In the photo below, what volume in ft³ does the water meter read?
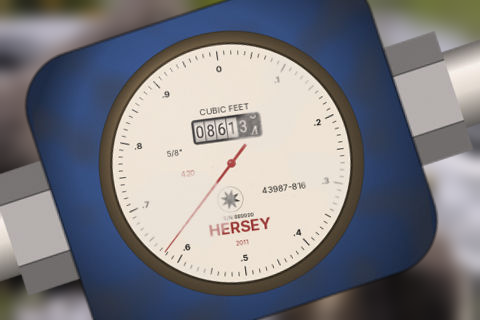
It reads 86133.62 ft³
